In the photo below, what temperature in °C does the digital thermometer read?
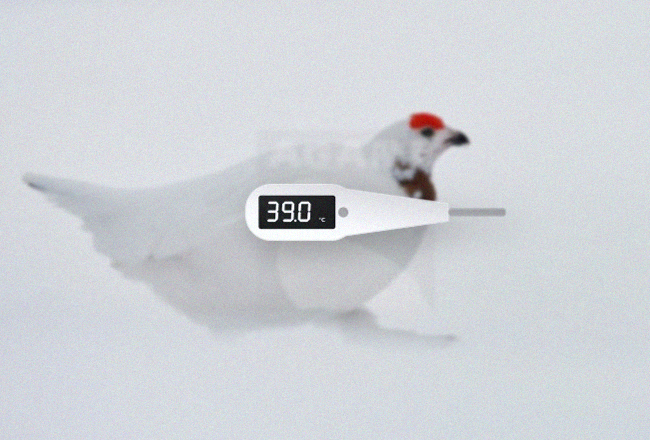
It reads 39.0 °C
